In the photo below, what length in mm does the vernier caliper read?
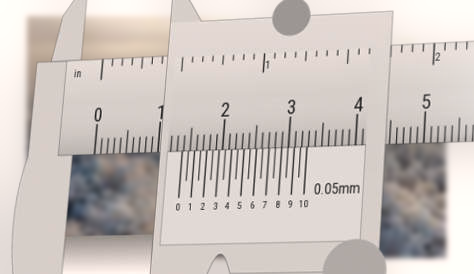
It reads 13.8 mm
